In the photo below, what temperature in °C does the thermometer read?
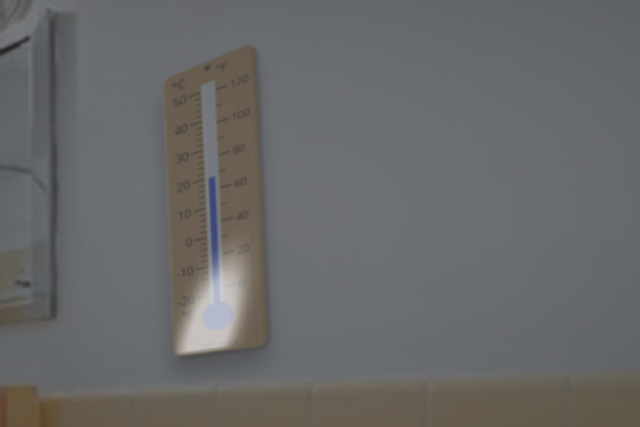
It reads 20 °C
